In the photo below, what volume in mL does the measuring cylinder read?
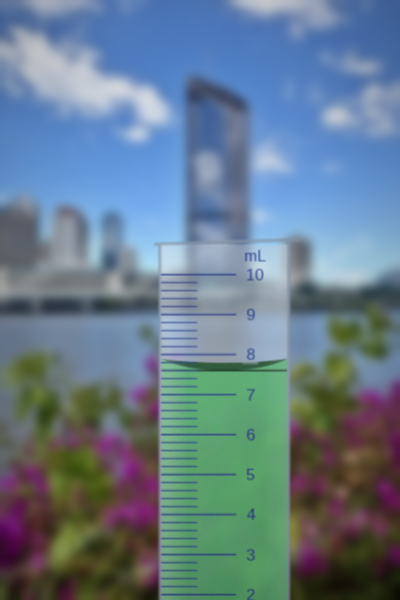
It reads 7.6 mL
